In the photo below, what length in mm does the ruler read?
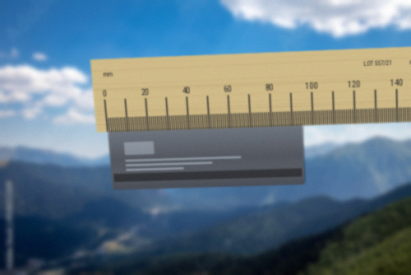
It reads 95 mm
